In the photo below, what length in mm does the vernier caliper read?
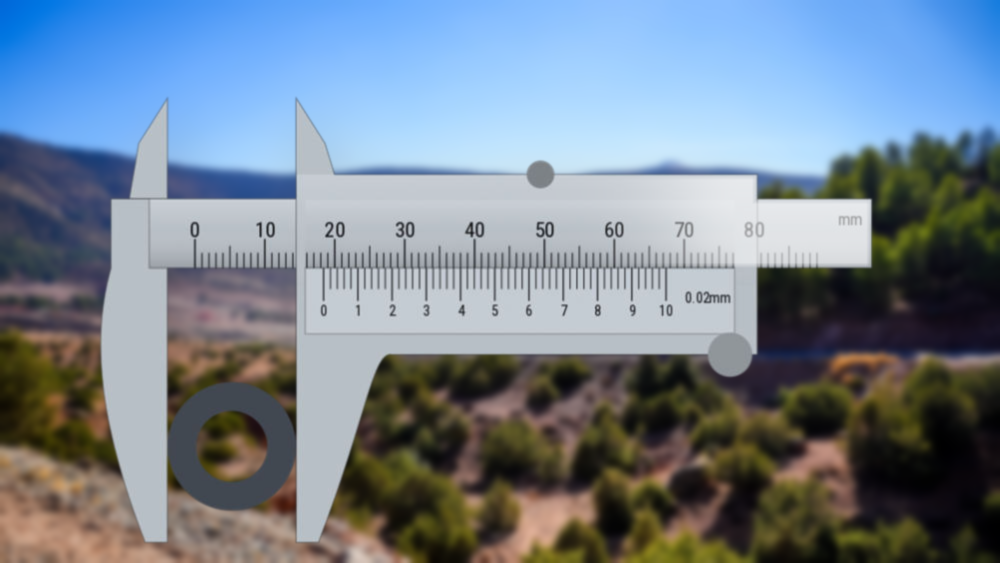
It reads 18.4 mm
